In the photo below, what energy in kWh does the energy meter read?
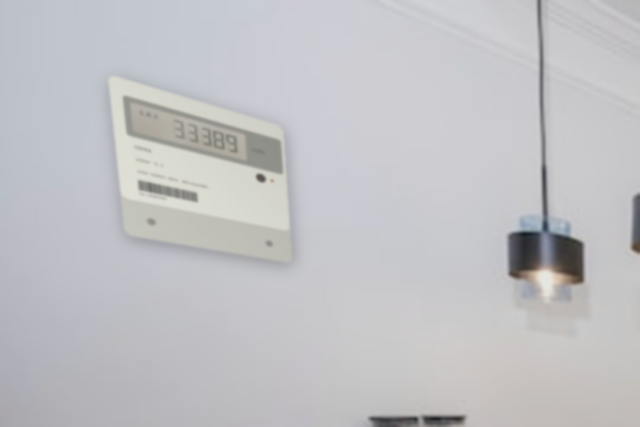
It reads 33389 kWh
